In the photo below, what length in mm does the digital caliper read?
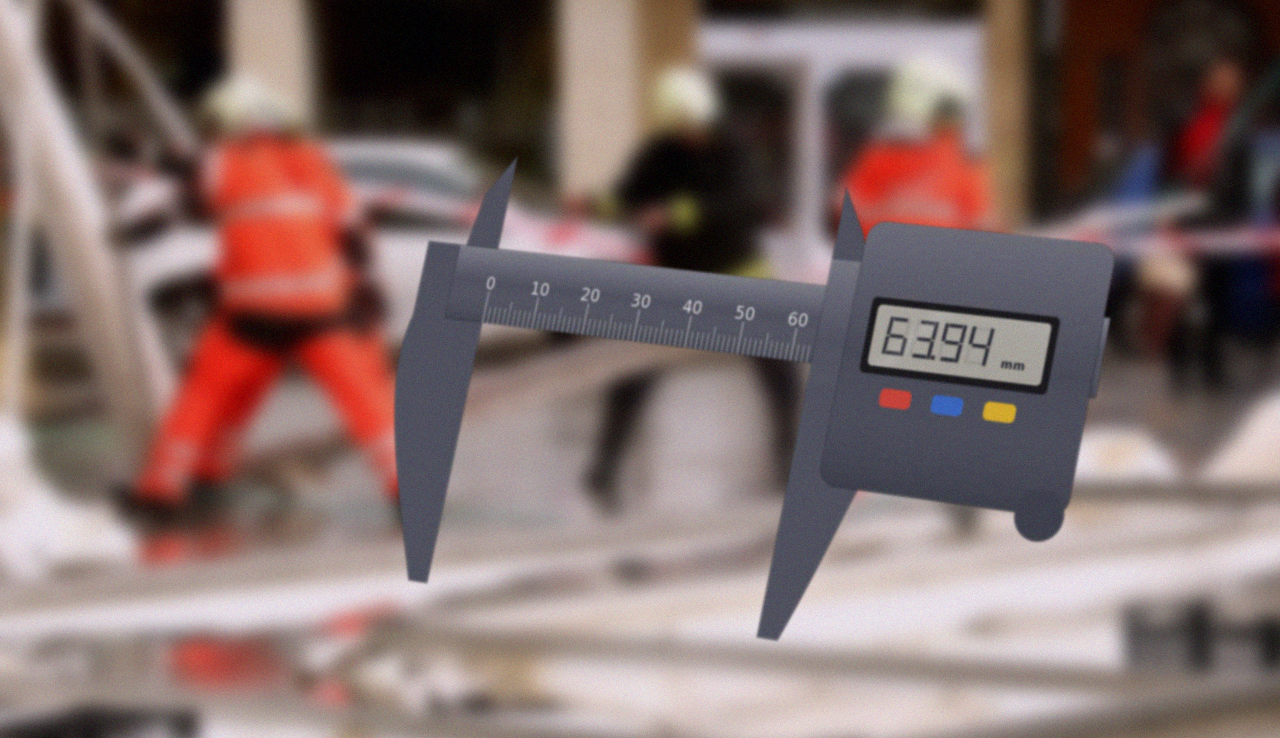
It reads 63.94 mm
